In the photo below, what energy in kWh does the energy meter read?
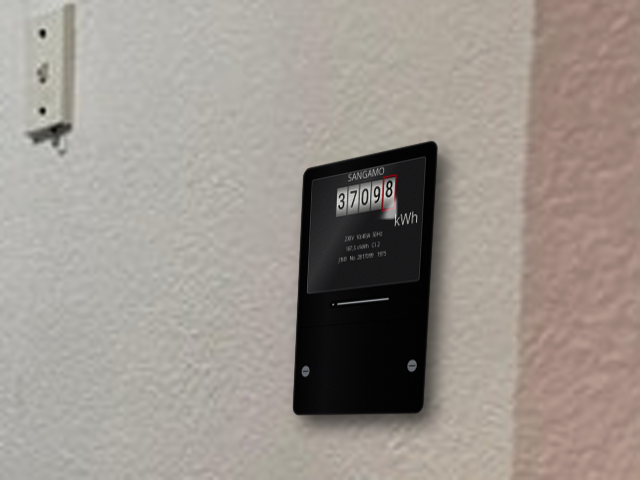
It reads 3709.8 kWh
